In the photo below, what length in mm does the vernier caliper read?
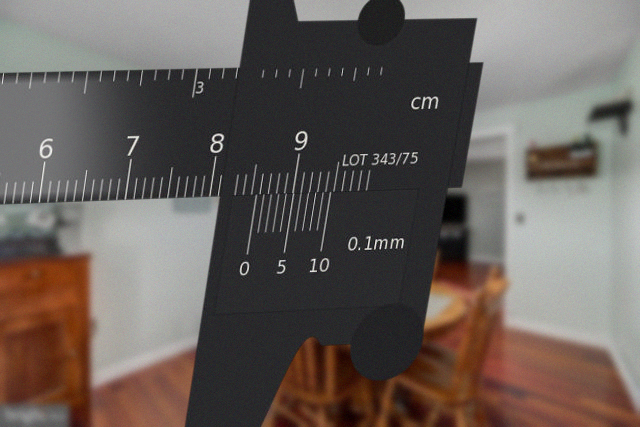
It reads 85.6 mm
